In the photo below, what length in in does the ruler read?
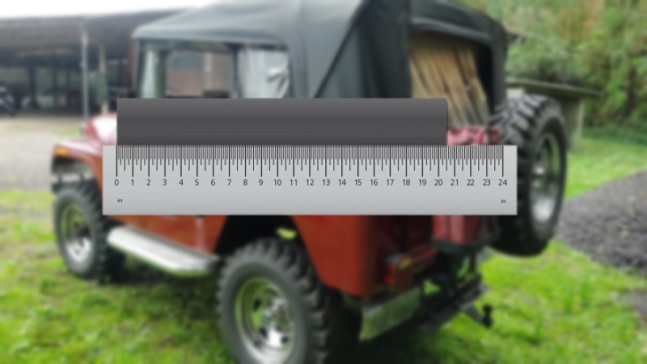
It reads 20.5 in
